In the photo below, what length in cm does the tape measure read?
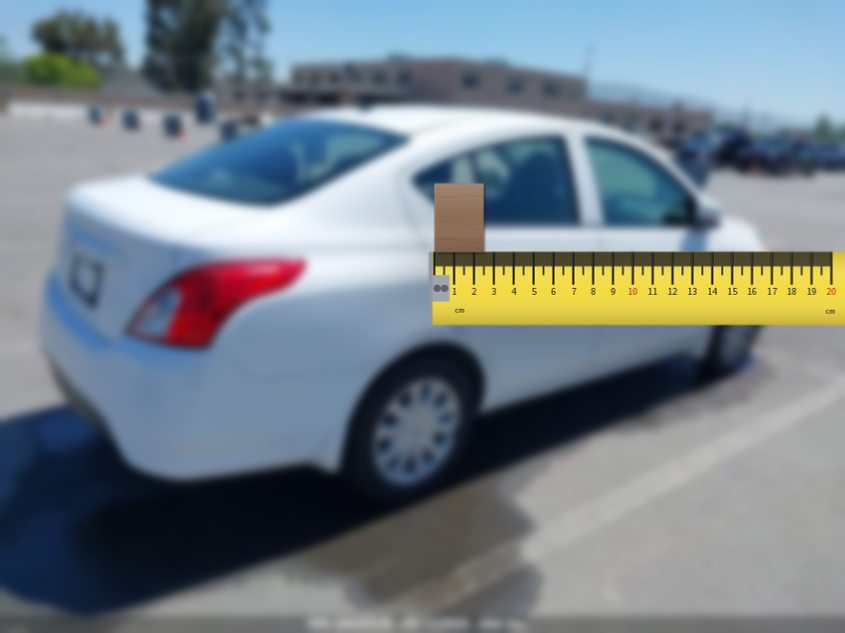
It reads 2.5 cm
